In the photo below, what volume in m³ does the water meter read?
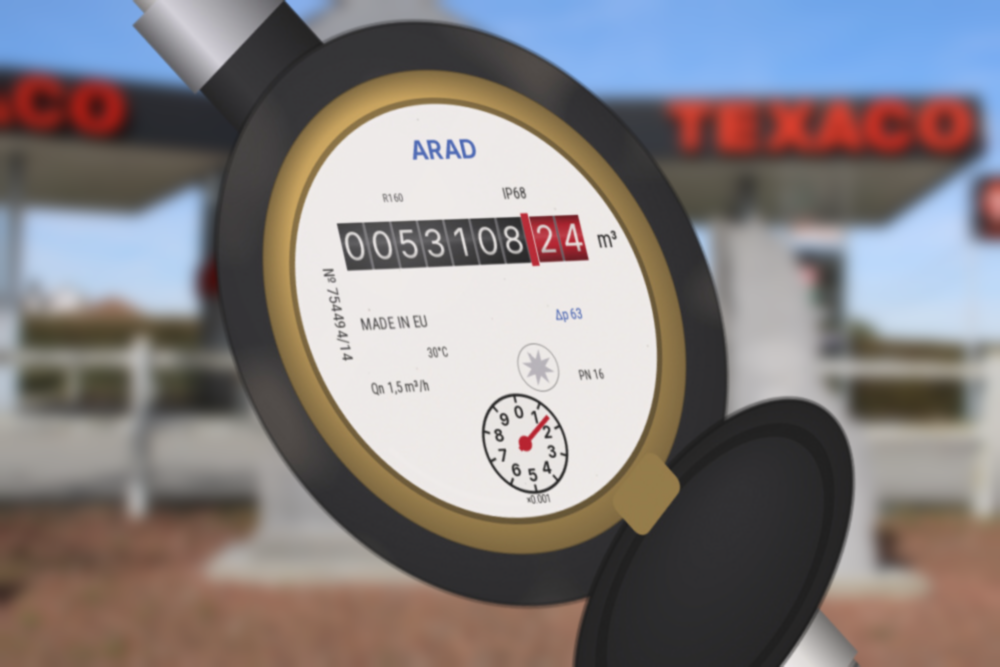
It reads 53108.241 m³
